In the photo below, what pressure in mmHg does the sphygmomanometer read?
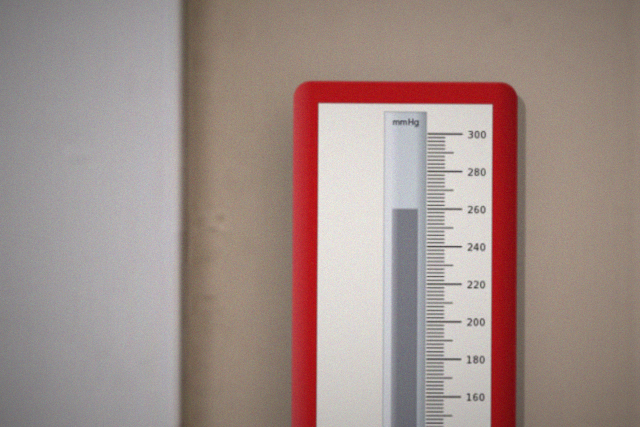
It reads 260 mmHg
